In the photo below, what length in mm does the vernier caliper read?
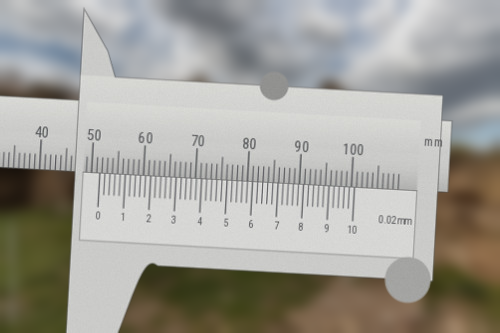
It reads 51.6 mm
